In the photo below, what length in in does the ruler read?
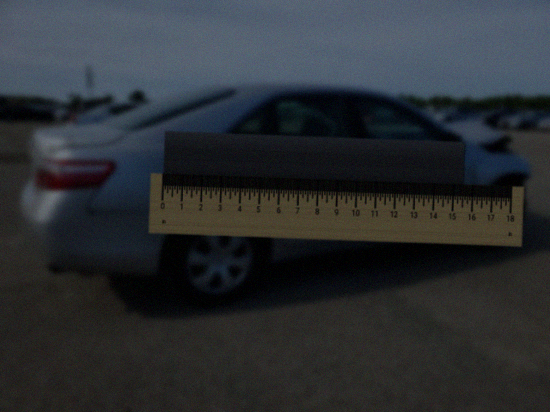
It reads 15.5 in
